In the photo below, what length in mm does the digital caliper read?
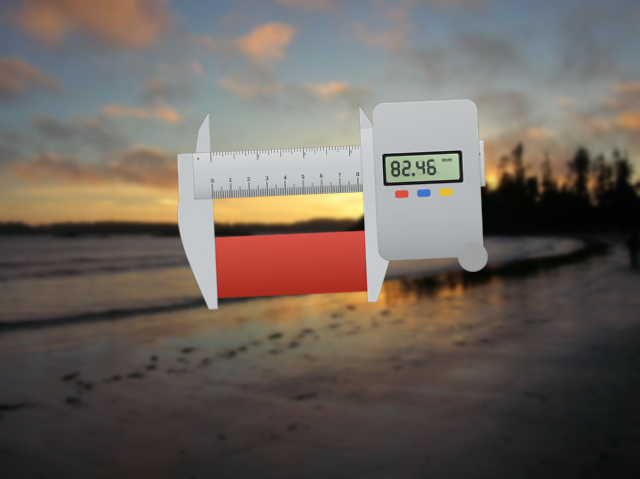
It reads 82.46 mm
